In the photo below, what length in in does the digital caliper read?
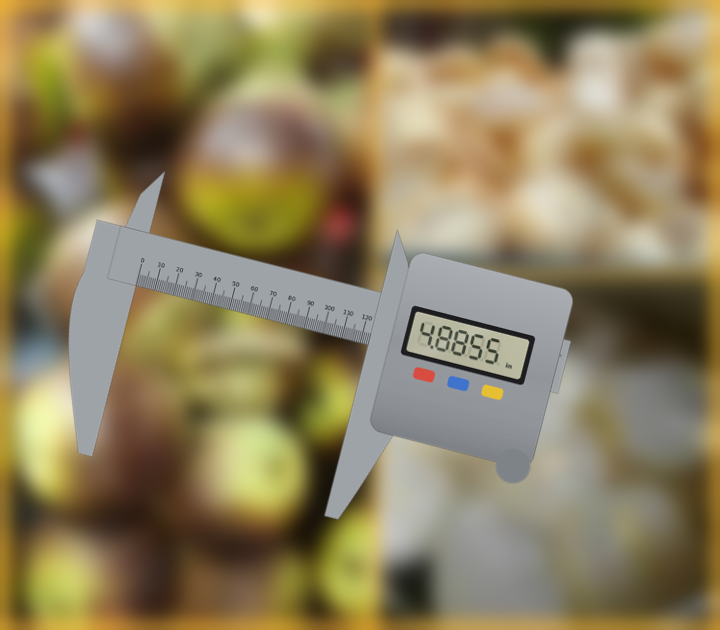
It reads 4.8855 in
